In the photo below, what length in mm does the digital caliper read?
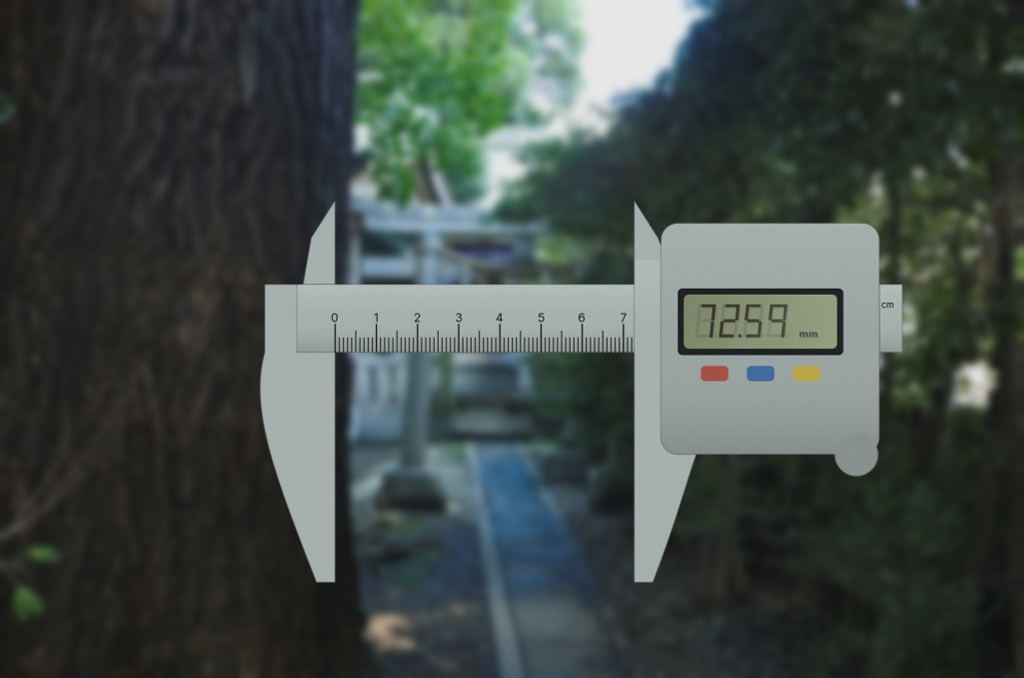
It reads 72.59 mm
